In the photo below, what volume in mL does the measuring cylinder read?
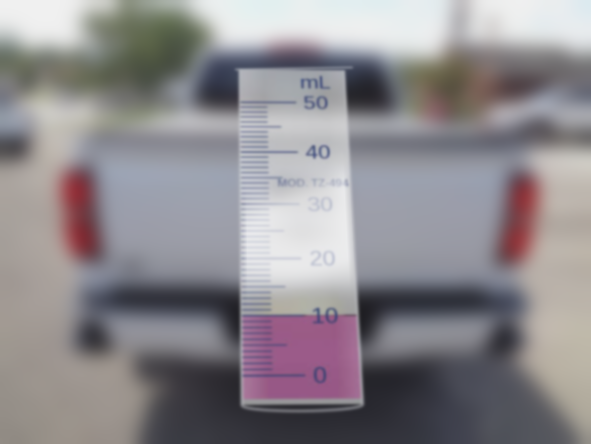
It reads 10 mL
